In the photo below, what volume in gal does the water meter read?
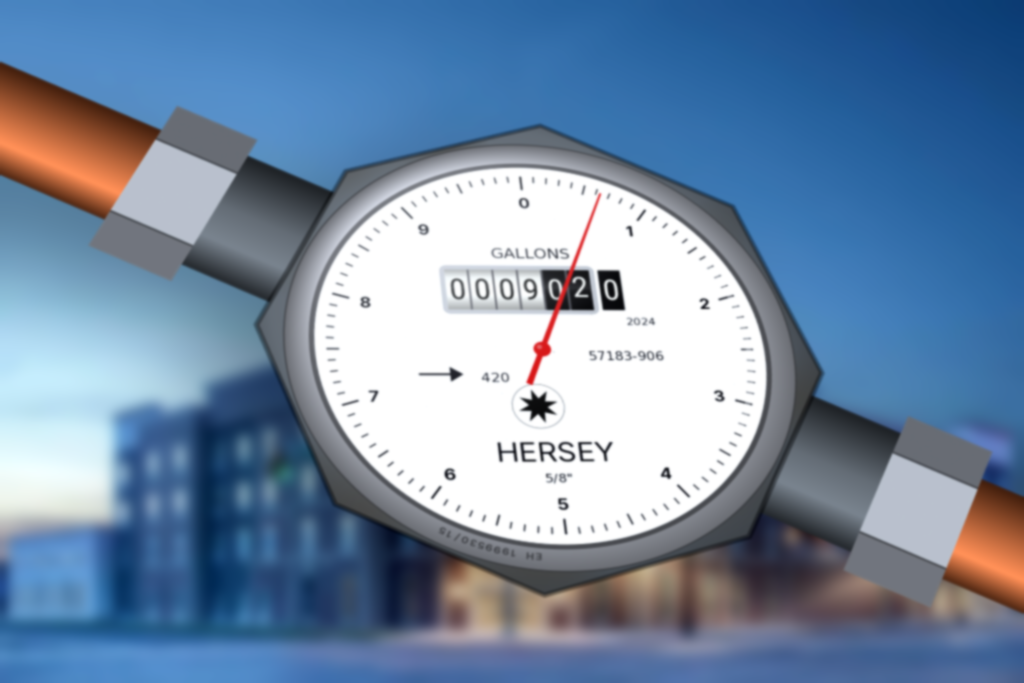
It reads 9020.6 gal
